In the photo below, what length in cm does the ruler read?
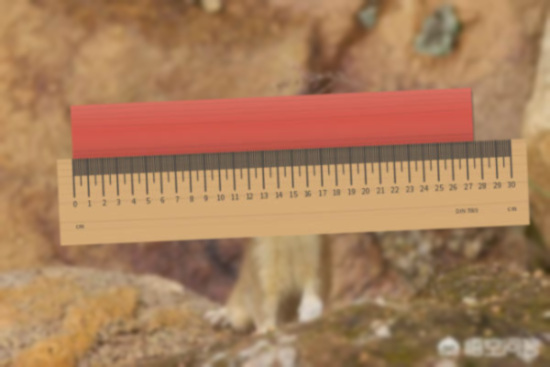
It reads 27.5 cm
